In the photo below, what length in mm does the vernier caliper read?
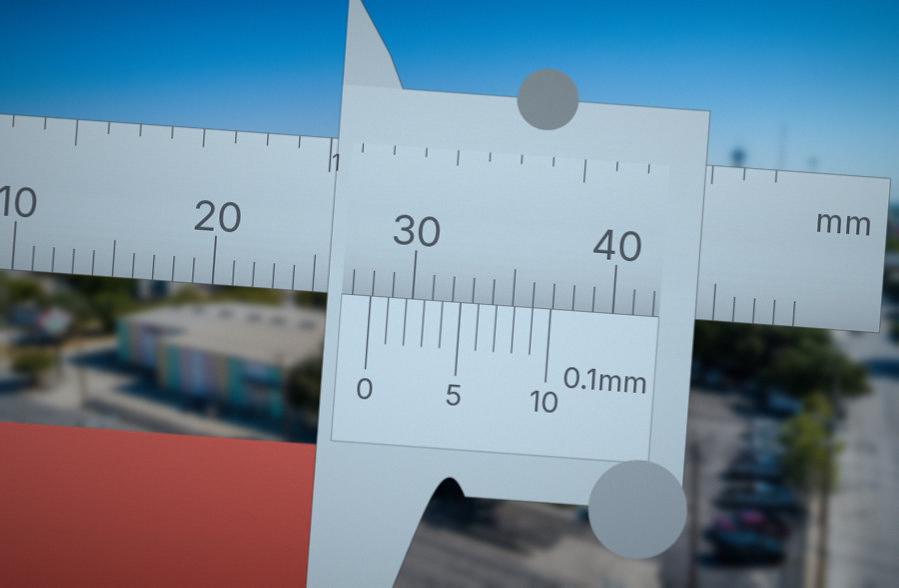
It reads 27.9 mm
